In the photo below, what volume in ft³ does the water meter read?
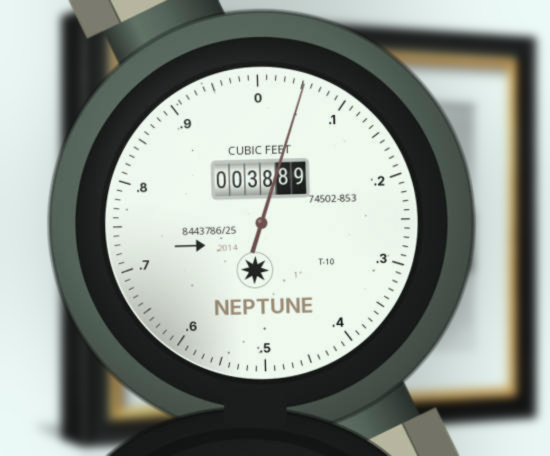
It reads 3889.05 ft³
